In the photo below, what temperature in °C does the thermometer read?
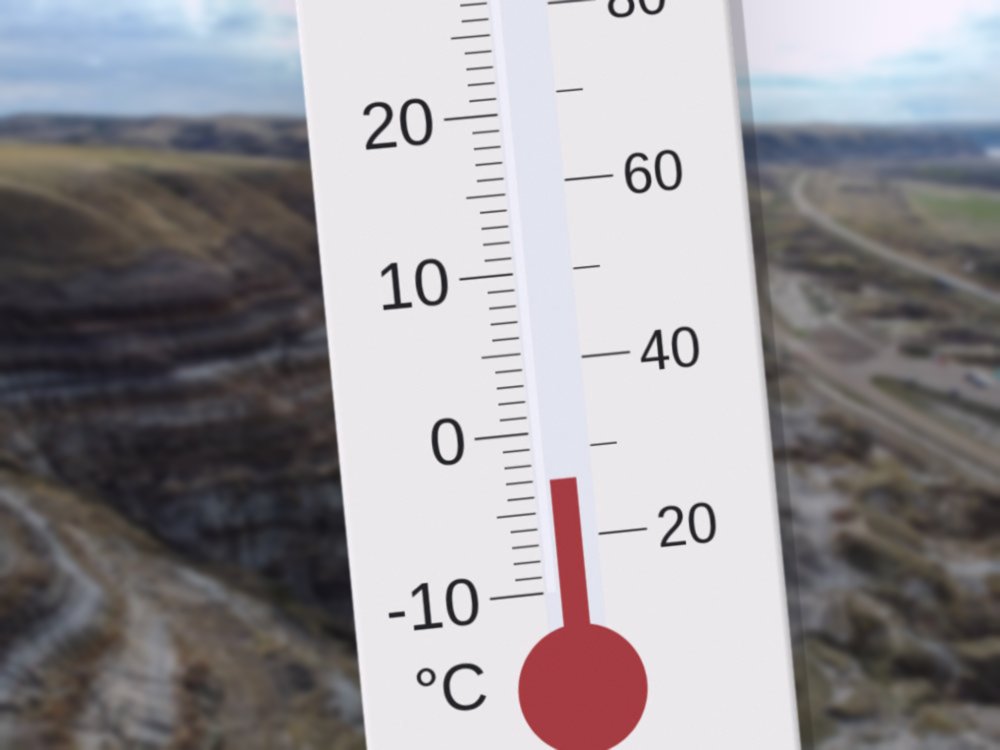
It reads -3 °C
